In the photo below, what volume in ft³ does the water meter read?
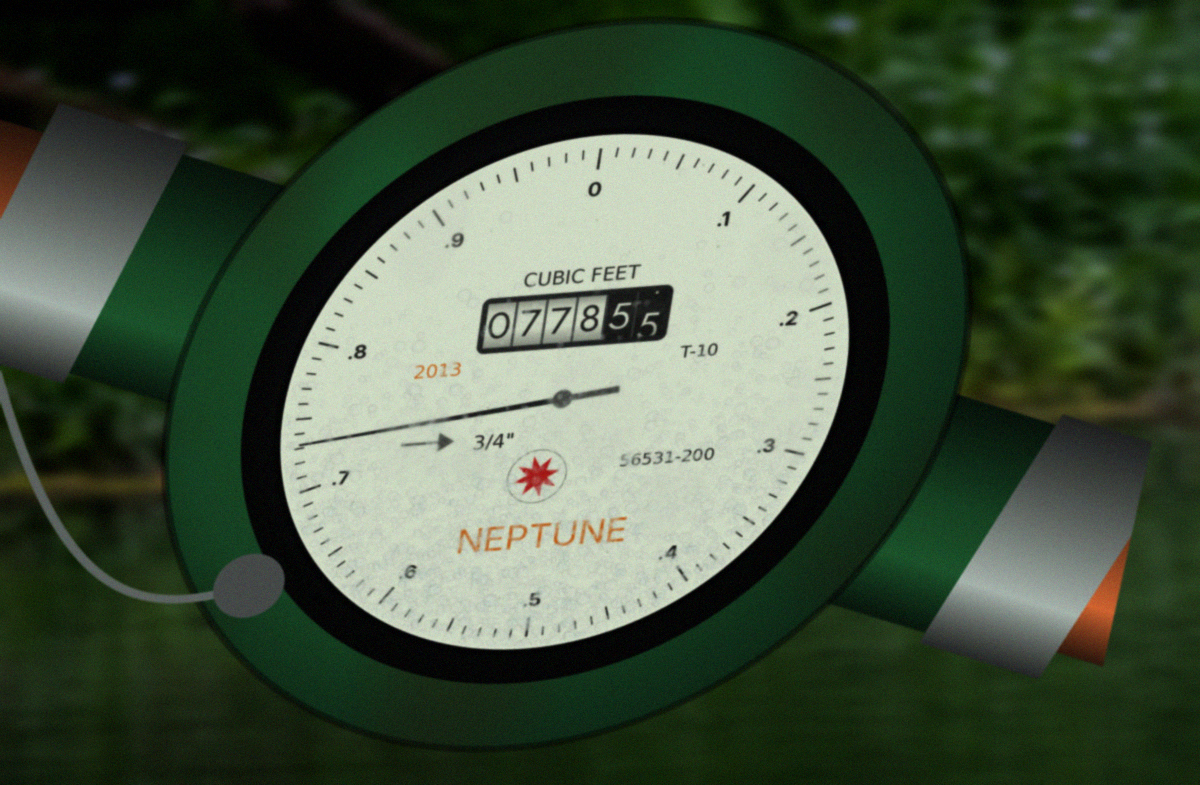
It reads 77854.73 ft³
